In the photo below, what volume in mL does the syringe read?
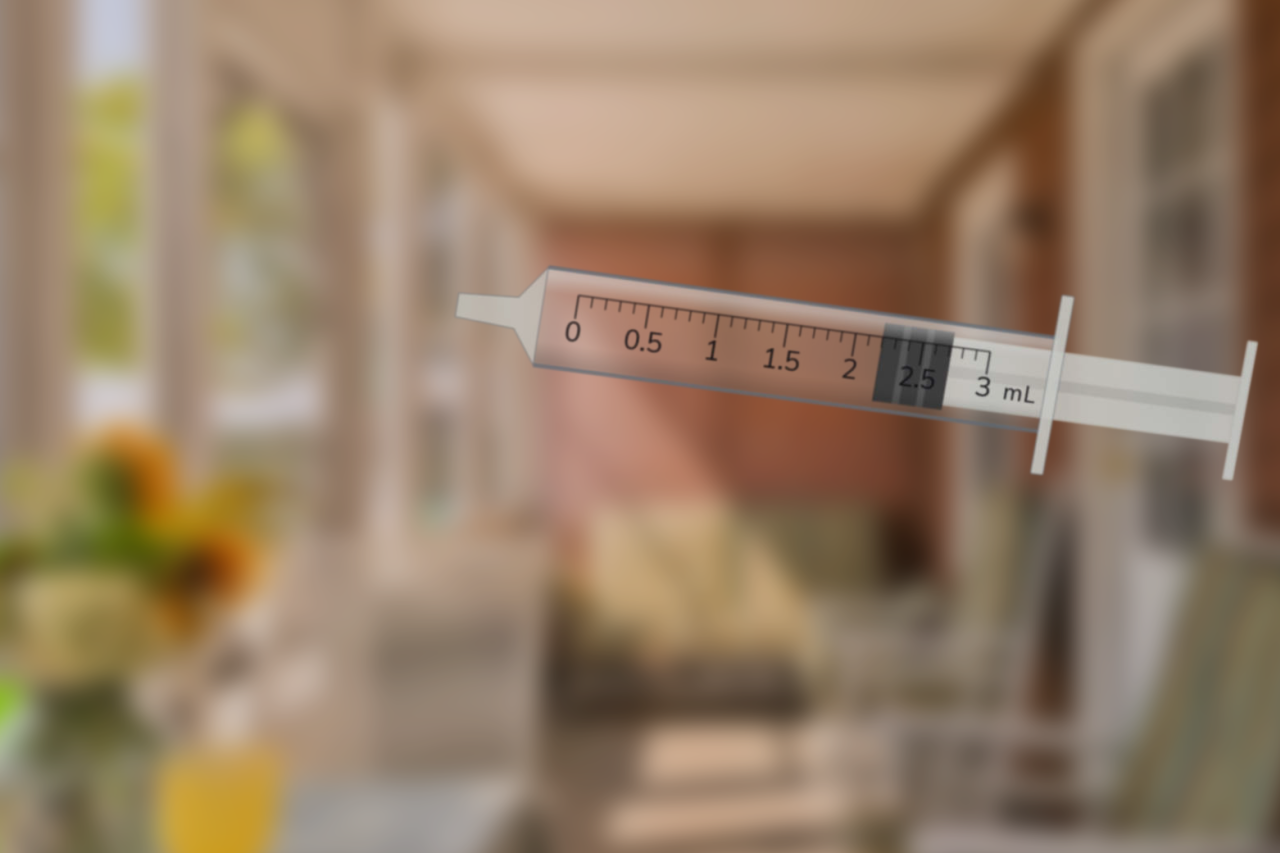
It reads 2.2 mL
